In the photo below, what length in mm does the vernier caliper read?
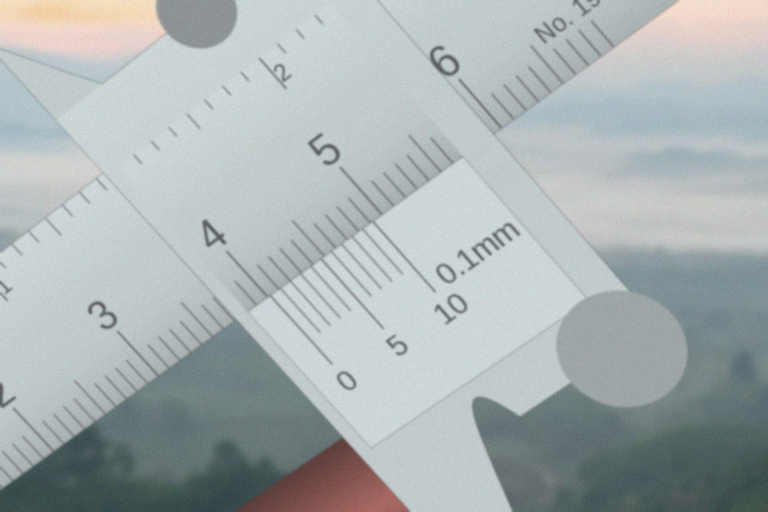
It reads 40.2 mm
